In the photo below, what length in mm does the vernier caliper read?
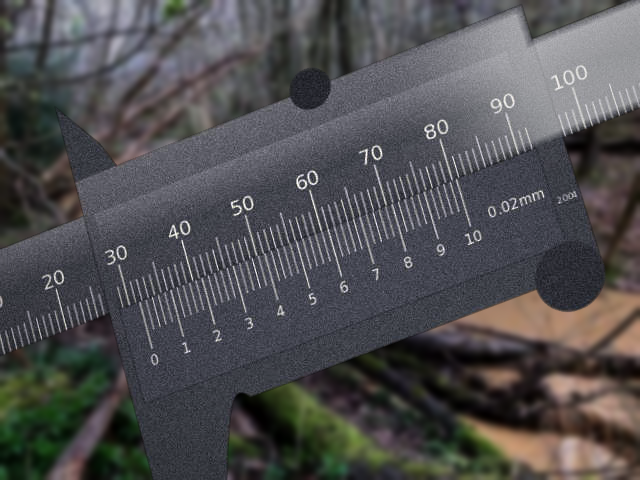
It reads 31.6 mm
